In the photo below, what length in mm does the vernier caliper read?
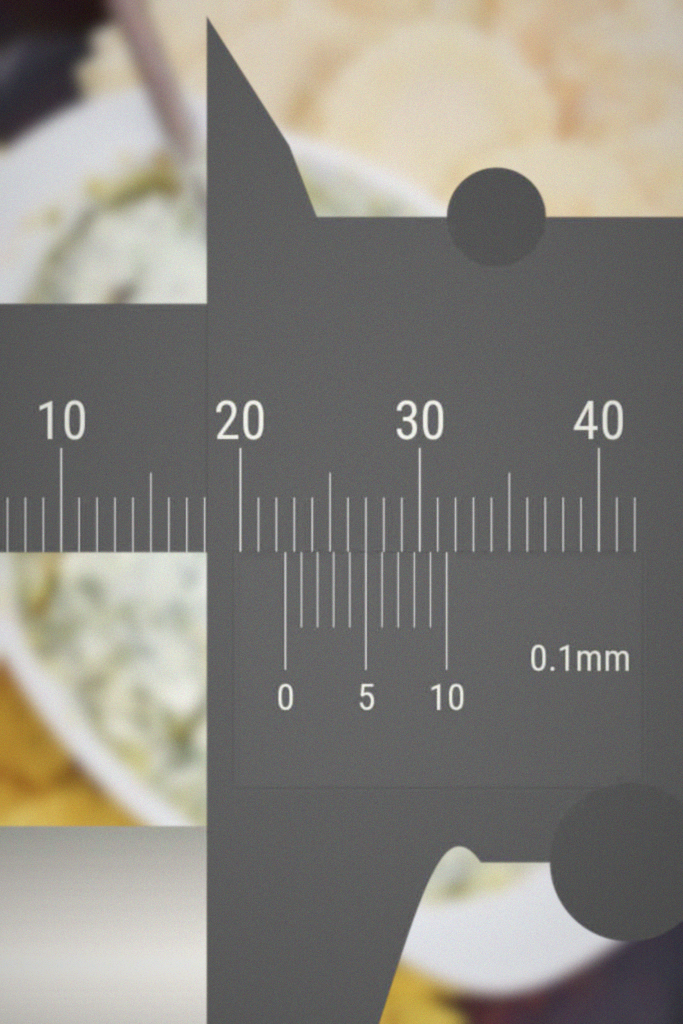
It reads 22.5 mm
